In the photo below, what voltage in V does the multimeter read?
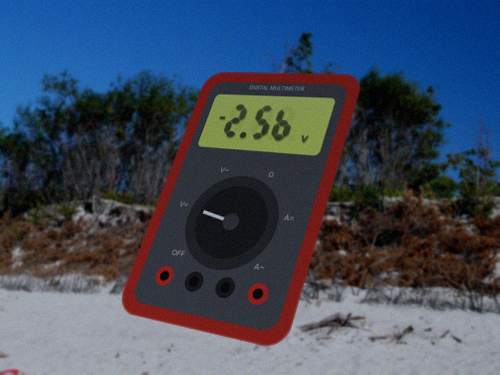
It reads -2.56 V
